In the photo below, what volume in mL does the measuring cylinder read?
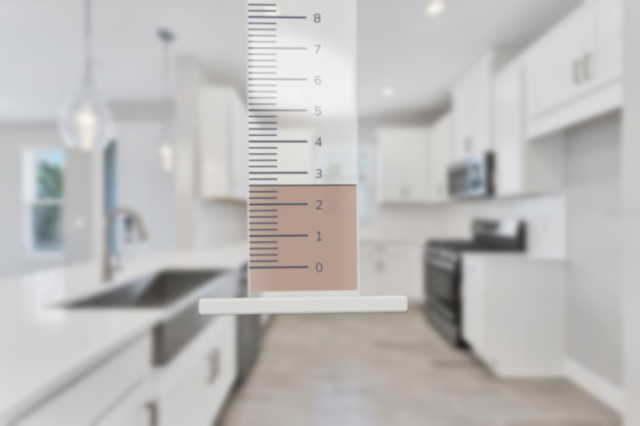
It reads 2.6 mL
